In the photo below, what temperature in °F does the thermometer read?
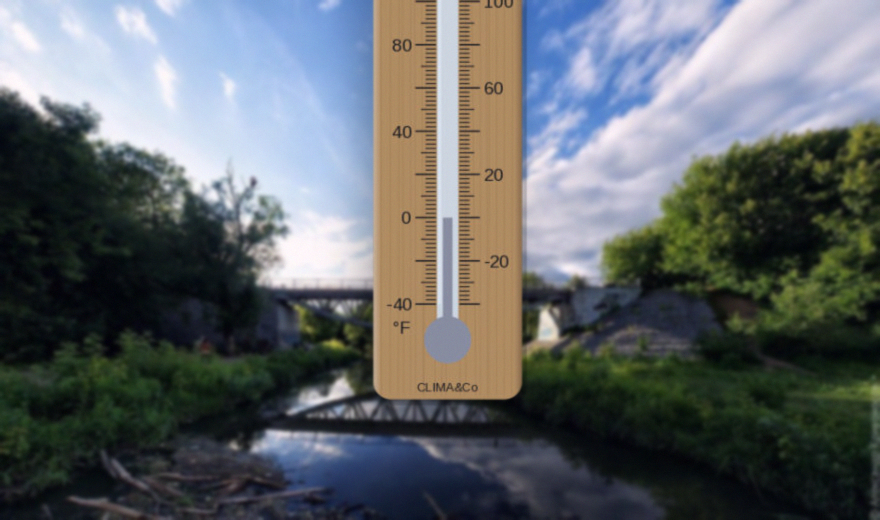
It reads 0 °F
